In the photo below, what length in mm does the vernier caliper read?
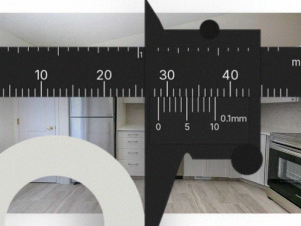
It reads 28.6 mm
